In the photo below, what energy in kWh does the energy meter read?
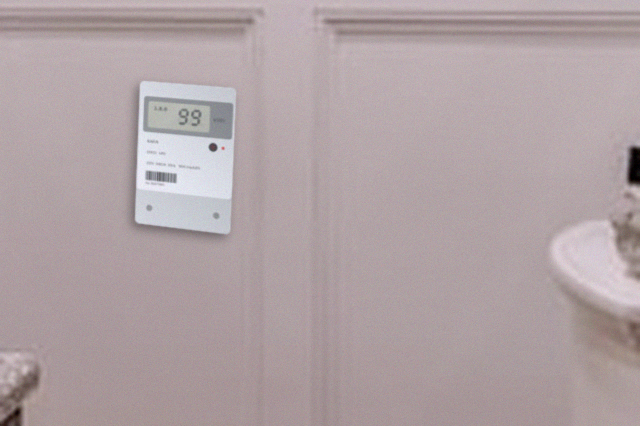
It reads 99 kWh
